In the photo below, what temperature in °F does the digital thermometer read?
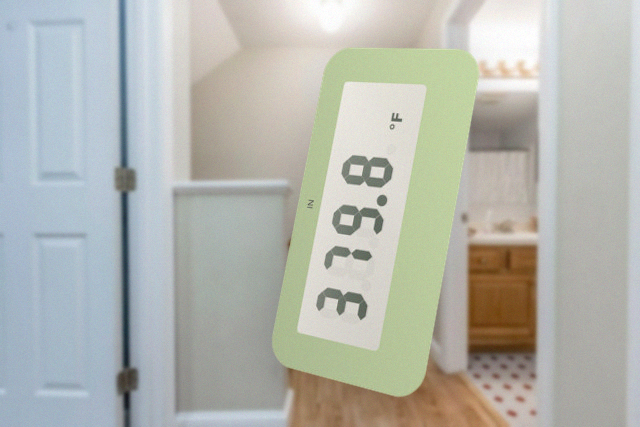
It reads 379.8 °F
